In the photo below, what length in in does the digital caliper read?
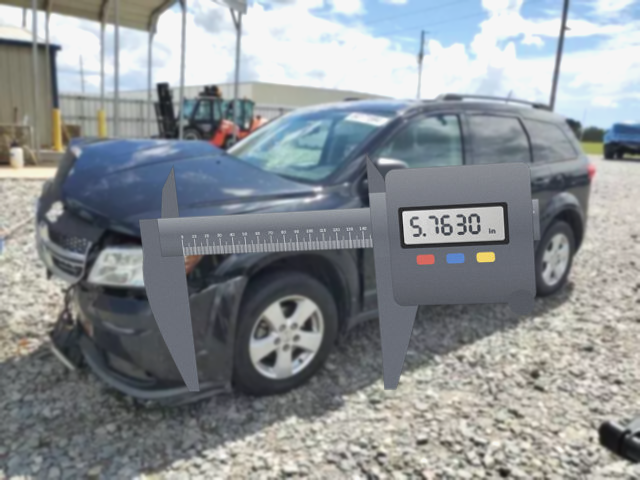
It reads 5.7630 in
